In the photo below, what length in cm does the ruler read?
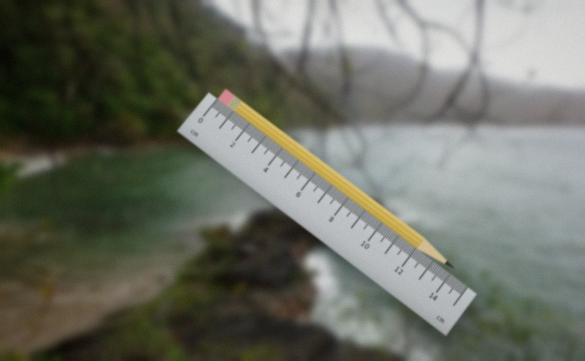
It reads 14 cm
